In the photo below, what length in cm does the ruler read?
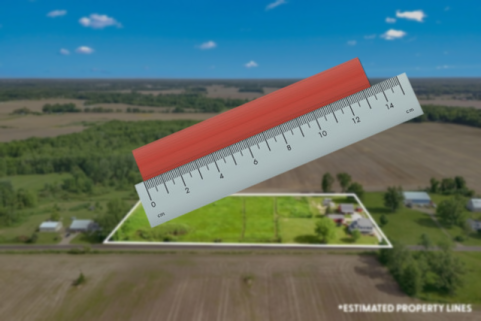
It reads 13.5 cm
